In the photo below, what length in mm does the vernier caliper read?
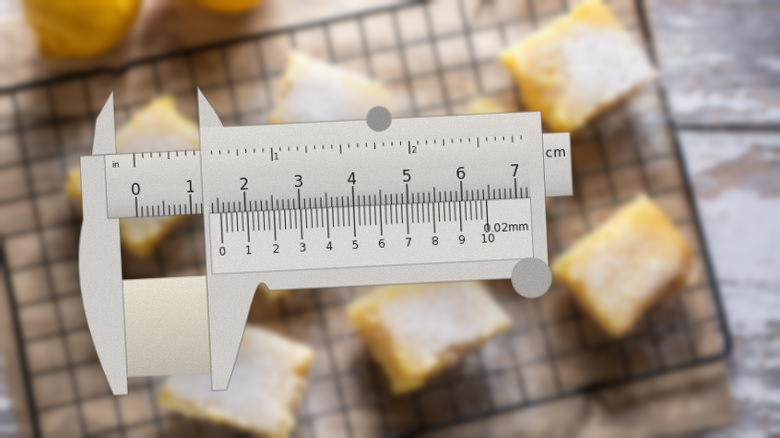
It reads 15.5 mm
